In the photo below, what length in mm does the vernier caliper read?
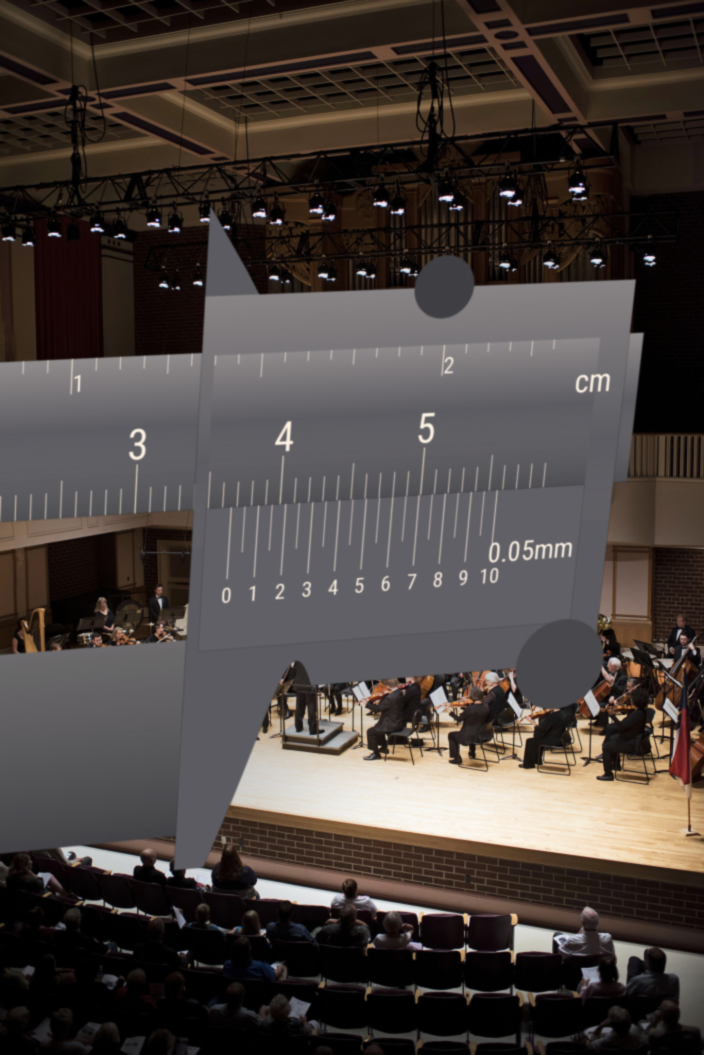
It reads 36.6 mm
